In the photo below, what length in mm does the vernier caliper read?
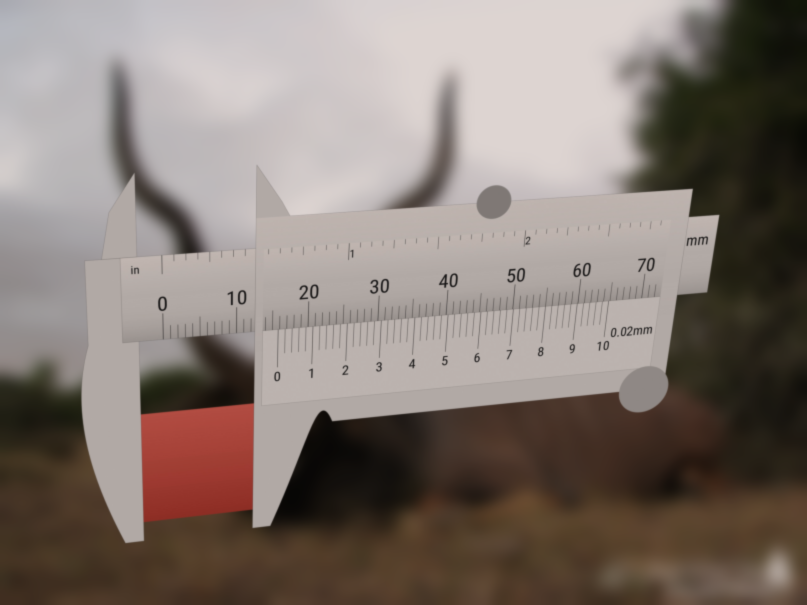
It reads 15.8 mm
